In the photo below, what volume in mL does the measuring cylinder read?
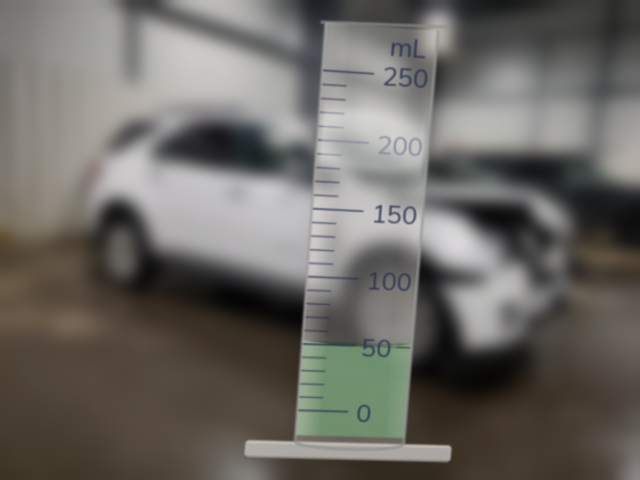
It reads 50 mL
